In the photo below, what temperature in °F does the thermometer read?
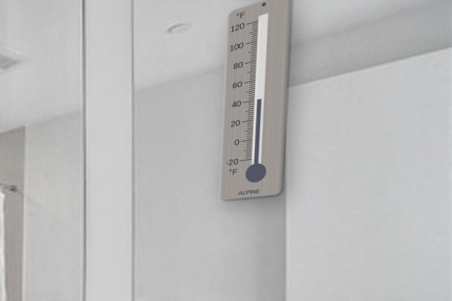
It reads 40 °F
